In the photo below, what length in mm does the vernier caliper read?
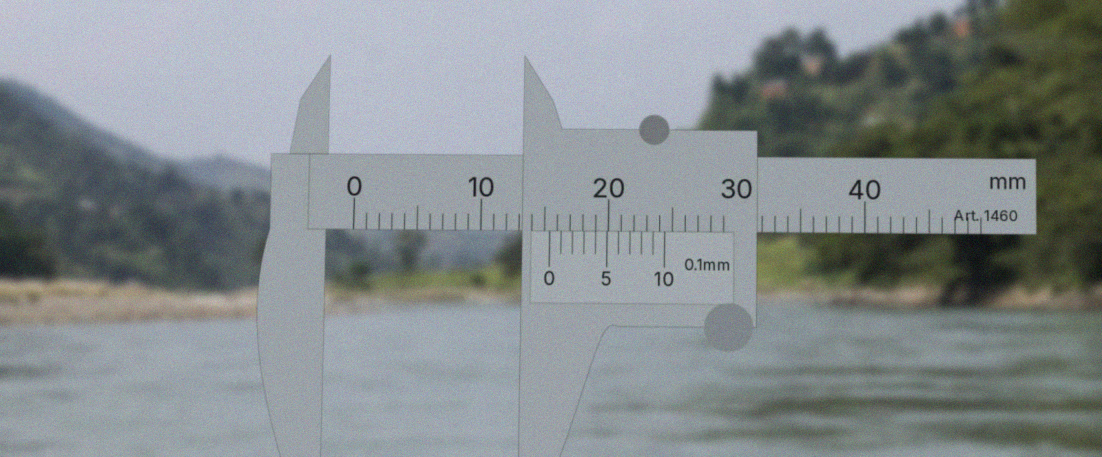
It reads 15.4 mm
